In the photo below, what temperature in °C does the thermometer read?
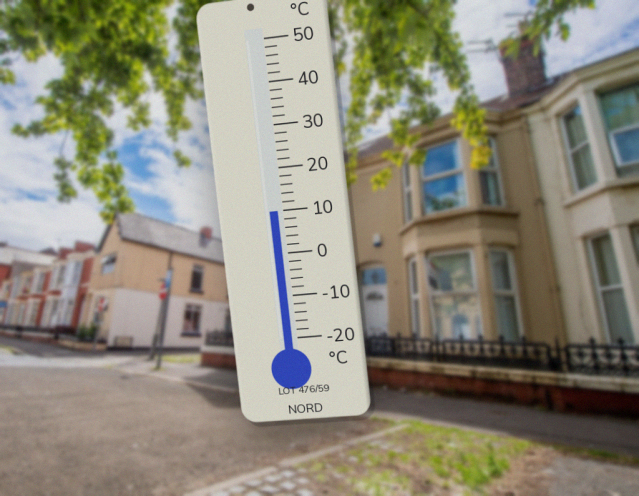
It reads 10 °C
